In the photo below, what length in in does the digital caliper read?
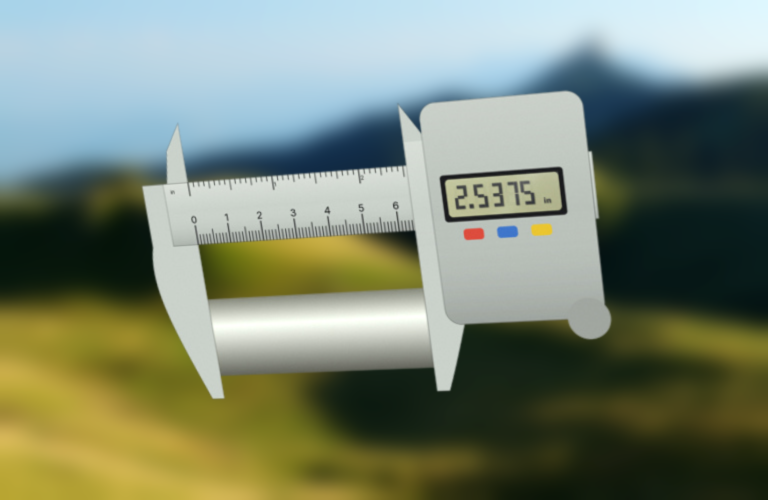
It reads 2.5375 in
